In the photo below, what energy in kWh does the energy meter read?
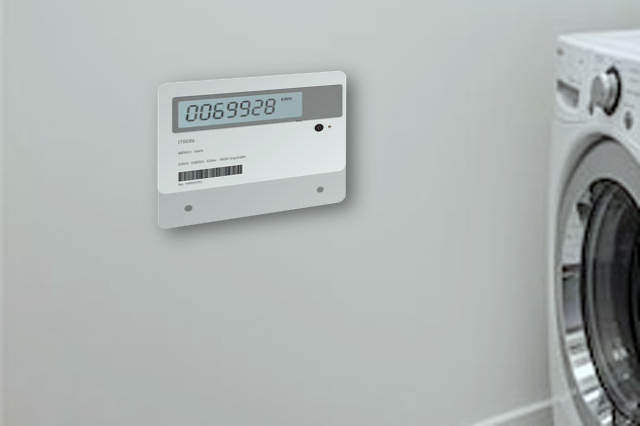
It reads 69928 kWh
